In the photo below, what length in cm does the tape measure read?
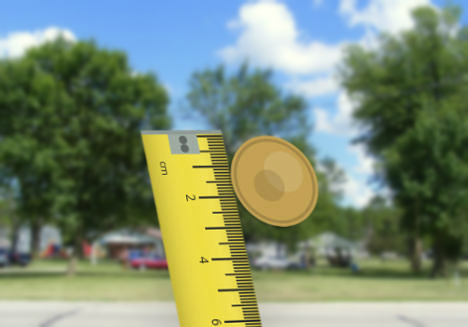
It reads 3 cm
